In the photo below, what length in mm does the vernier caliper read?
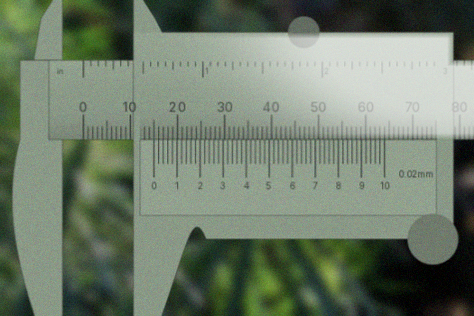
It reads 15.0 mm
